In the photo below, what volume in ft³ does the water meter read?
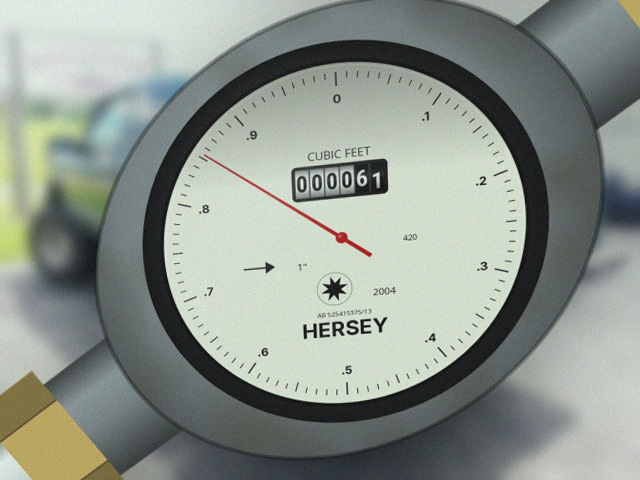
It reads 60.85 ft³
